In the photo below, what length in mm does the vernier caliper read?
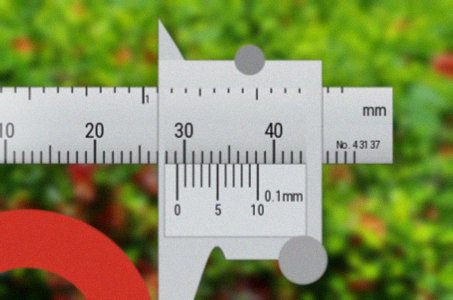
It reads 29.2 mm
